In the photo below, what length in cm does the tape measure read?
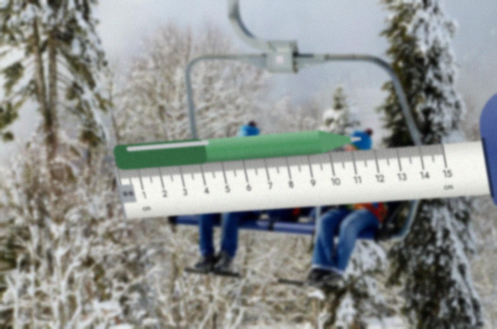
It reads 11.5 cm
